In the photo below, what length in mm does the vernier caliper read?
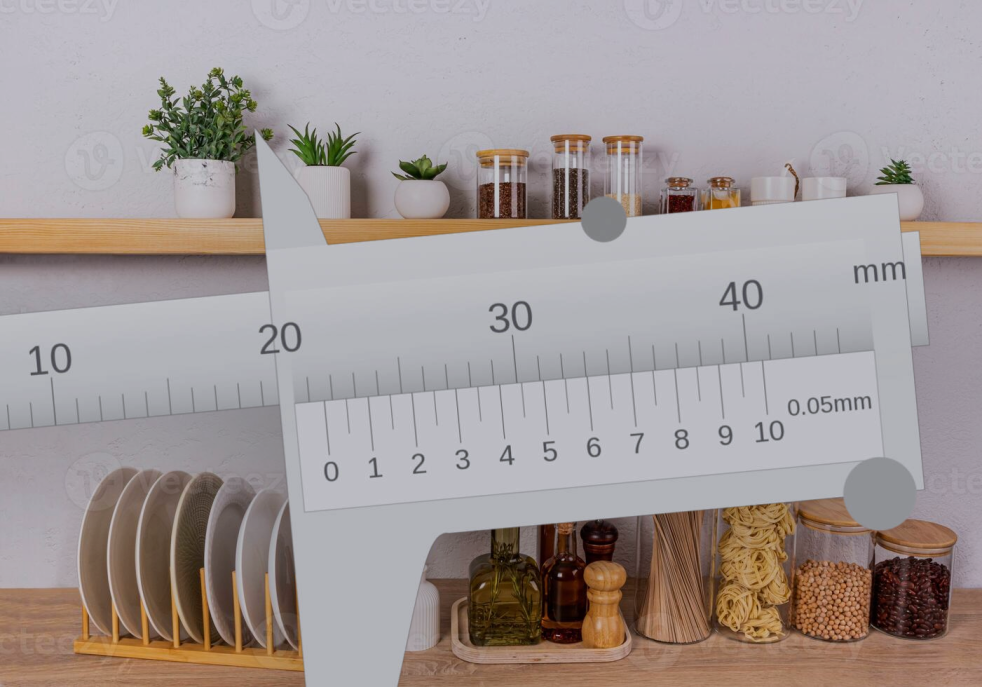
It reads 21.65 mm
